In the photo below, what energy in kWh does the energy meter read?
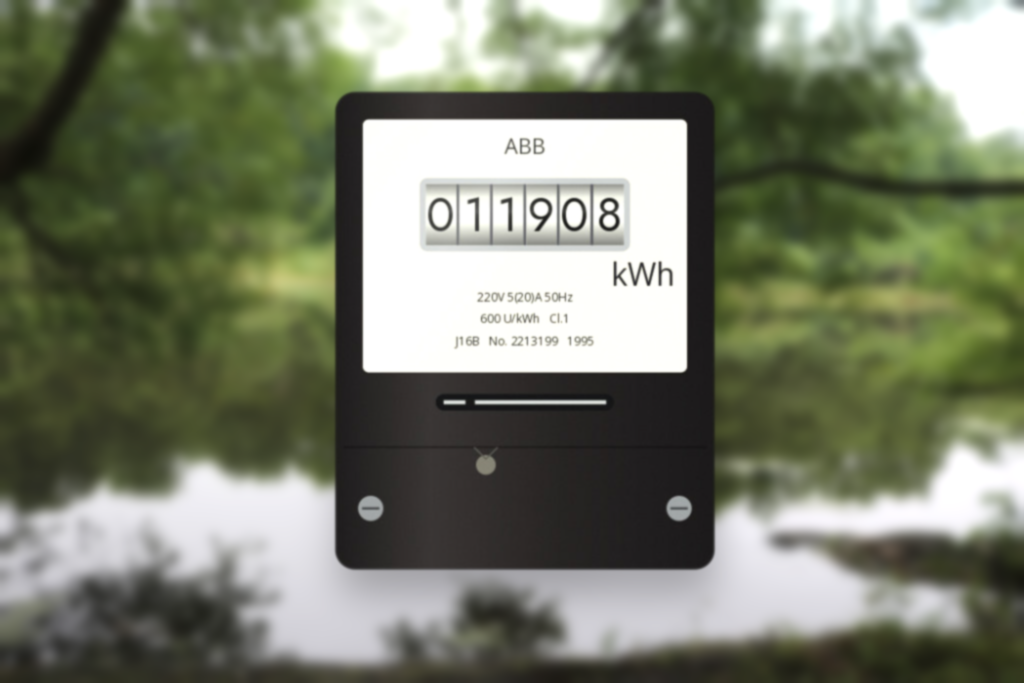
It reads 11908 kWh
